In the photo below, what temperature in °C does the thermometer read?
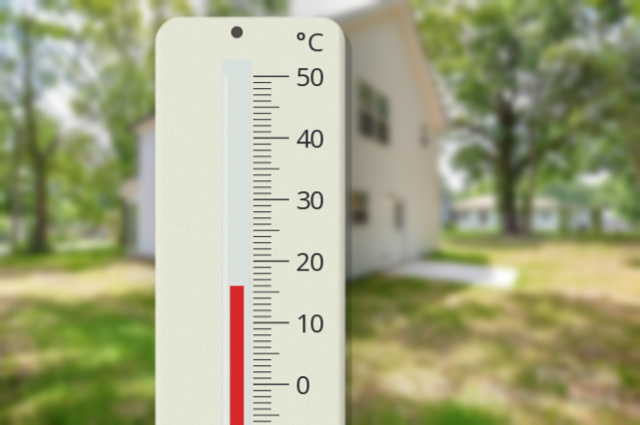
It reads 16 °C
